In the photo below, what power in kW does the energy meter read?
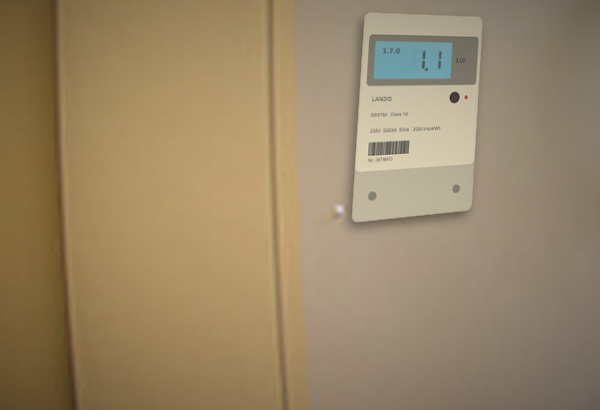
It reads 1.1 kW
